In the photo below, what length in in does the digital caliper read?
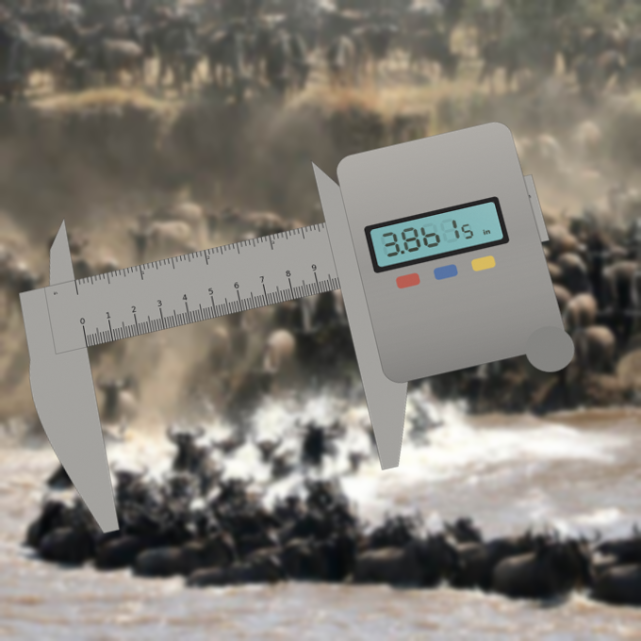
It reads 3.8615 in
